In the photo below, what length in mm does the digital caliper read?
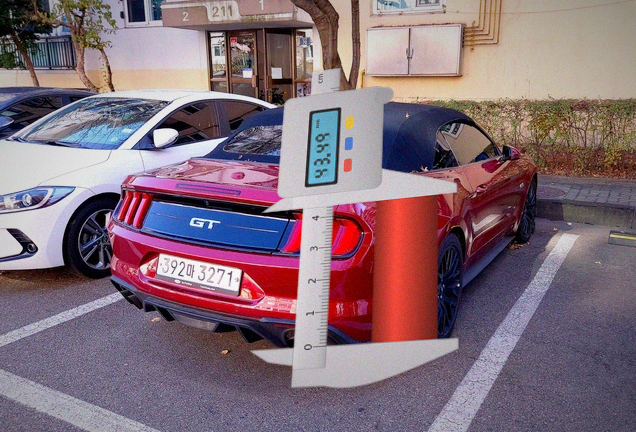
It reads 43.49 mm
